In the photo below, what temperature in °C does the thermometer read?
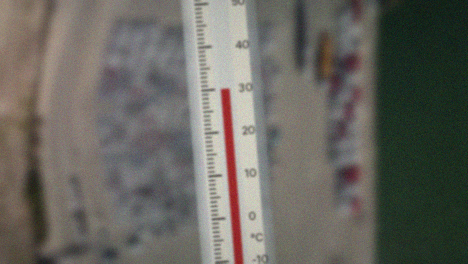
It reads 30 °C
